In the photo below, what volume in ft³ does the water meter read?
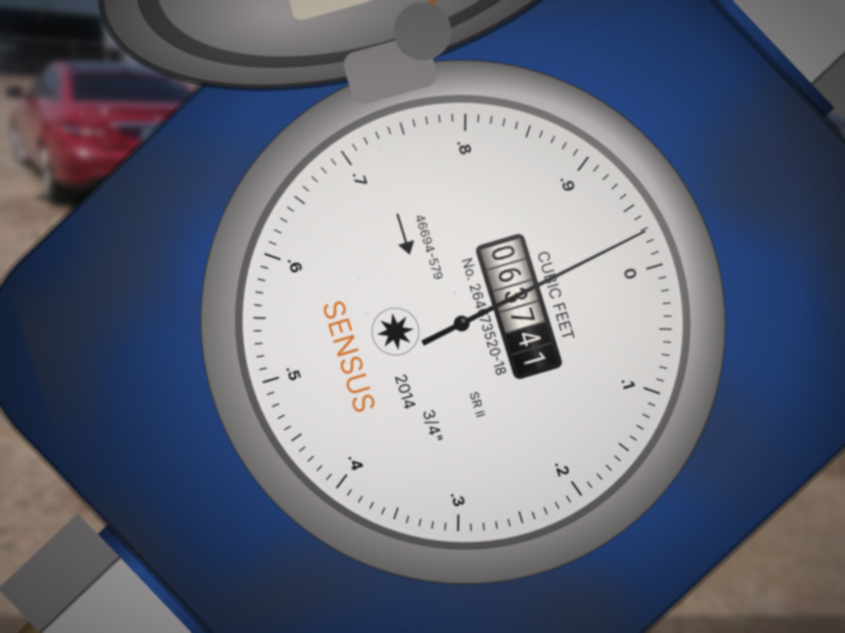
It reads 63740.97 ft³
